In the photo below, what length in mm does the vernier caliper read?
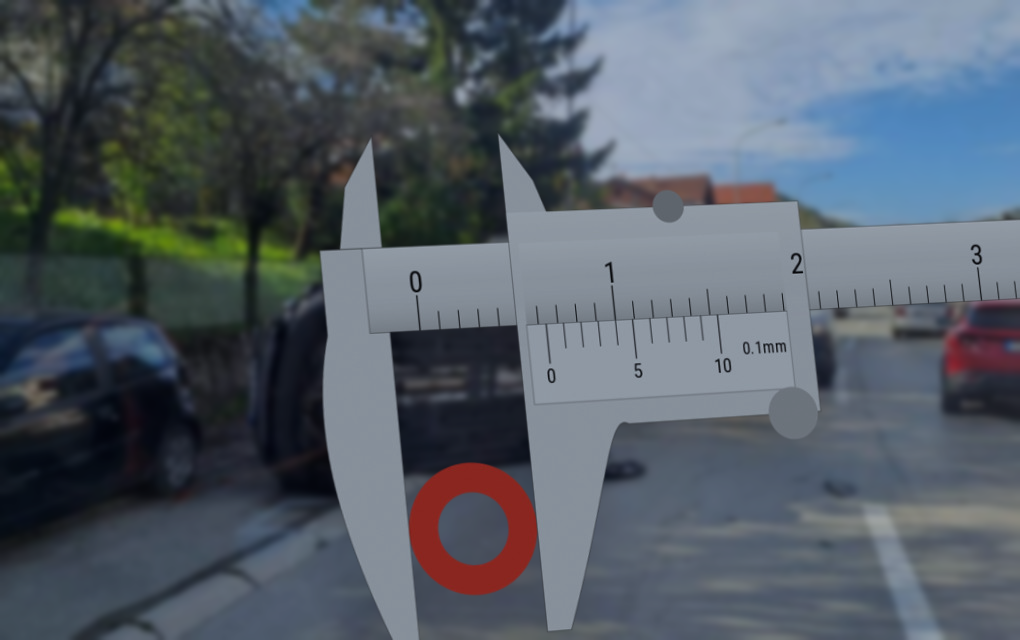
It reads 6.4 mm
